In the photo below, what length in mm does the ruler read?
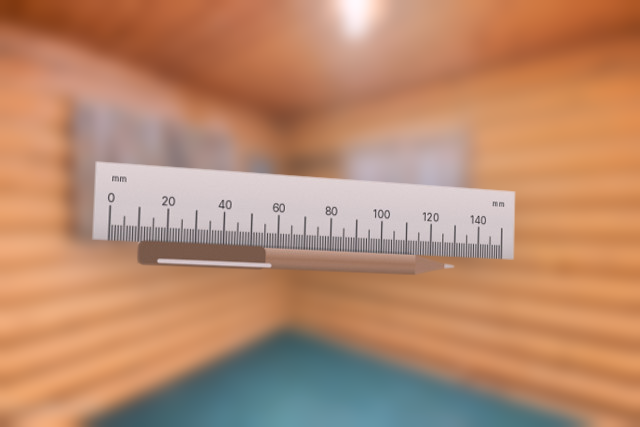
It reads 120 mm
